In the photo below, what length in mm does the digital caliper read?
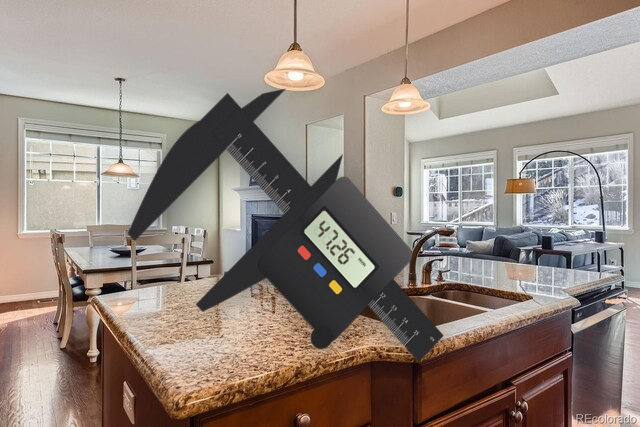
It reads 47.26 mm
